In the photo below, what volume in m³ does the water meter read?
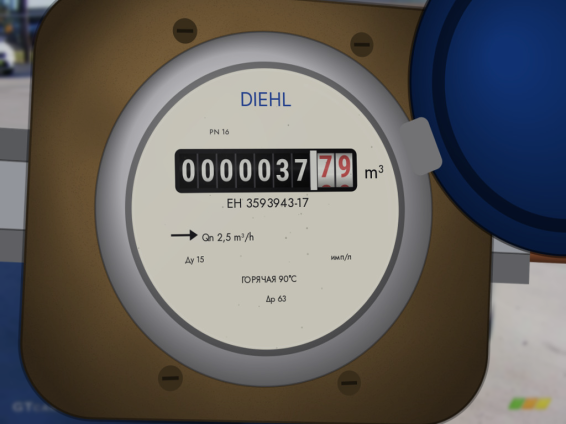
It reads 37.79 m³
